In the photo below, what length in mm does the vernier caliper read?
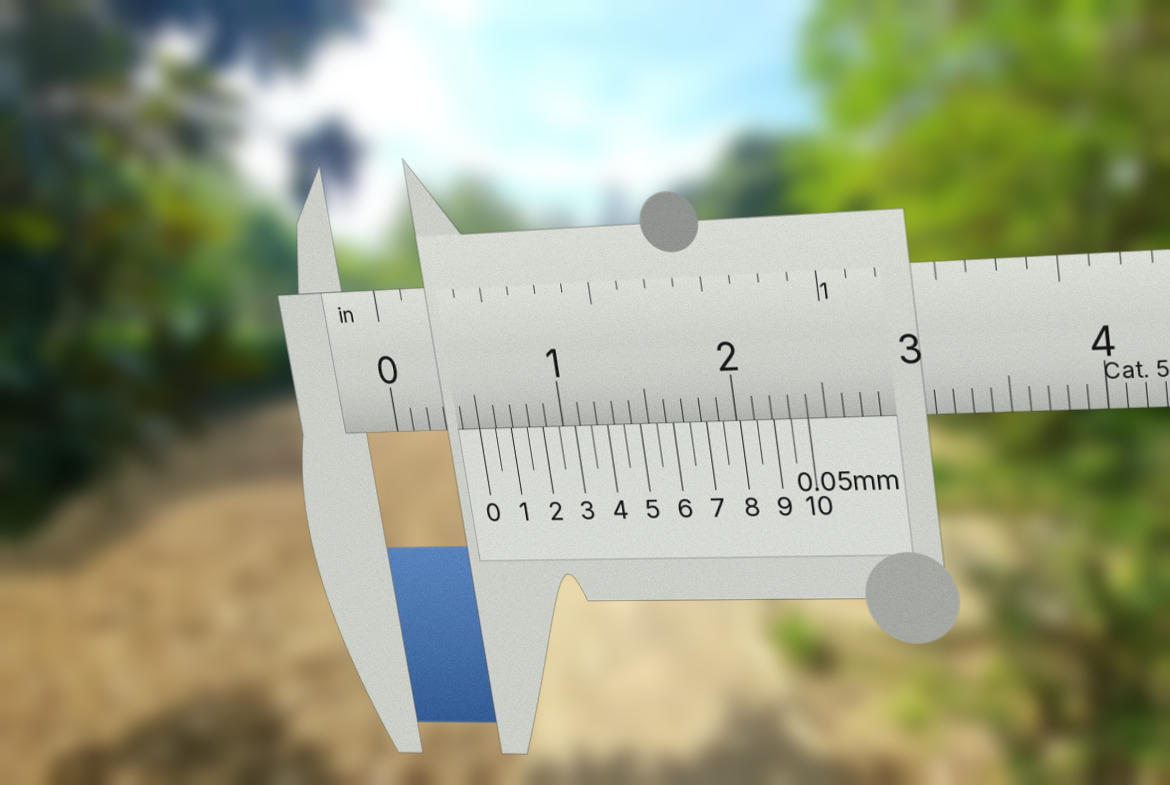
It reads 5.0 mm
